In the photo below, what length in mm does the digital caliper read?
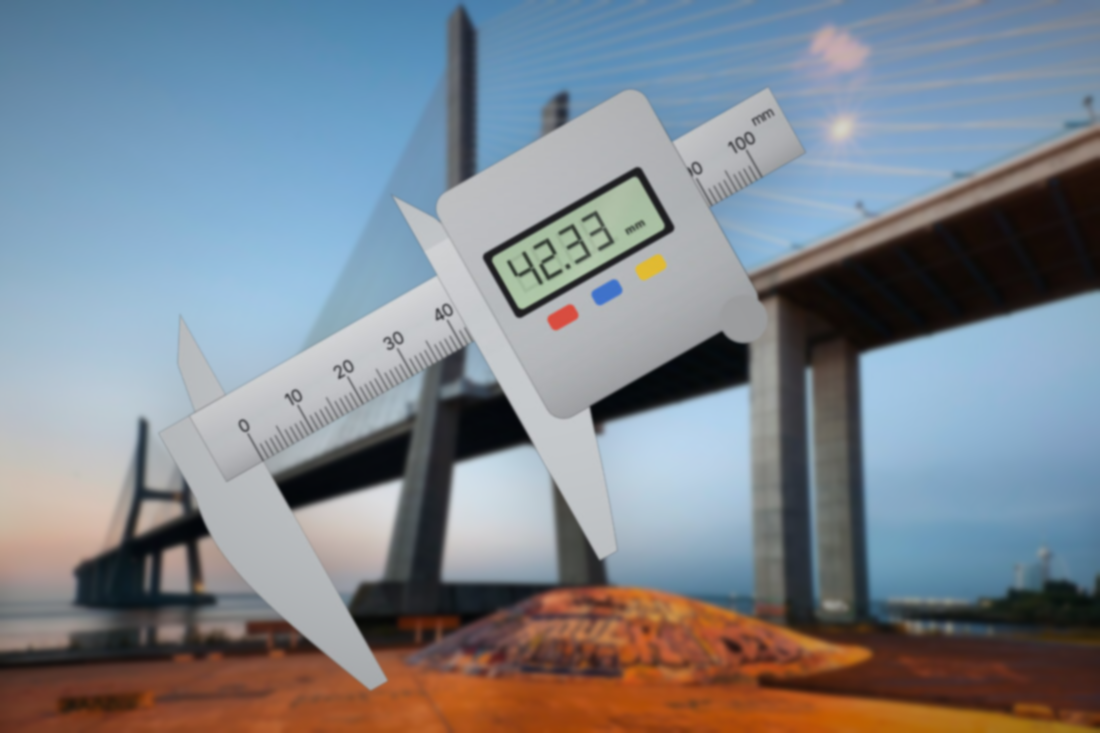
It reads 42.33 mm
